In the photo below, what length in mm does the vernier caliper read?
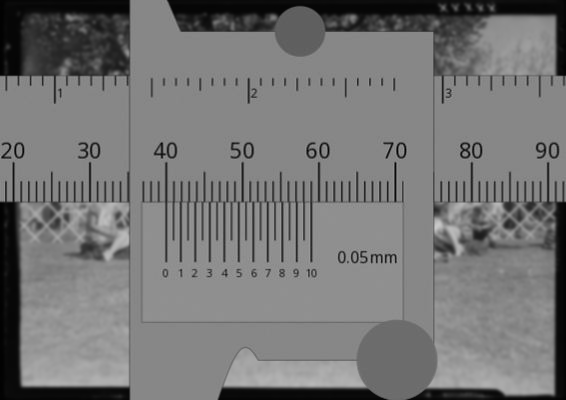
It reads 40.0 mm
